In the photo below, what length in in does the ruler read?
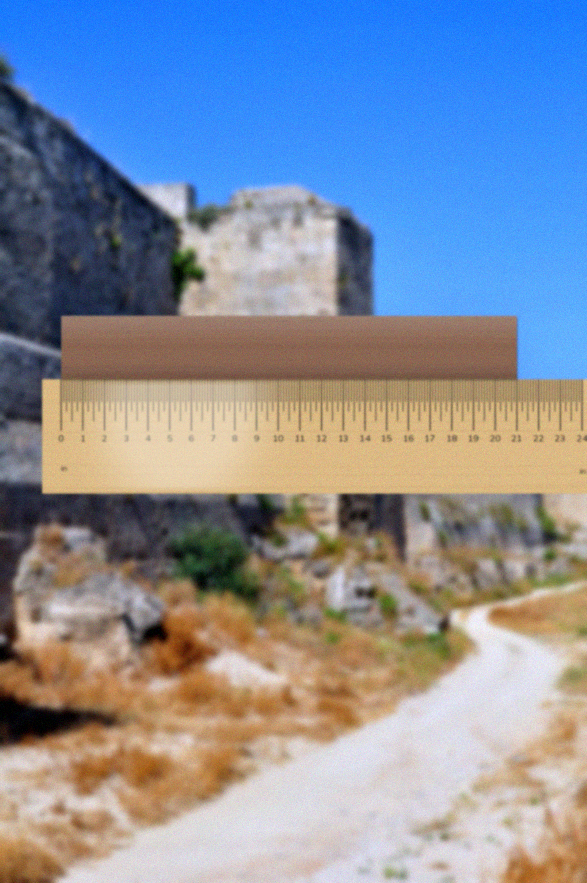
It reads 21 in
